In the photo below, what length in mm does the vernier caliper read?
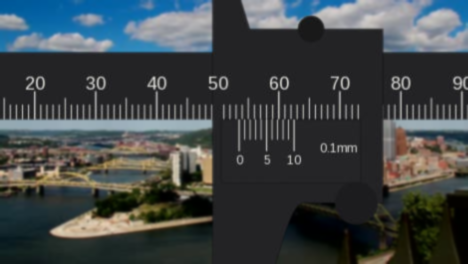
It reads 53.5 mm
